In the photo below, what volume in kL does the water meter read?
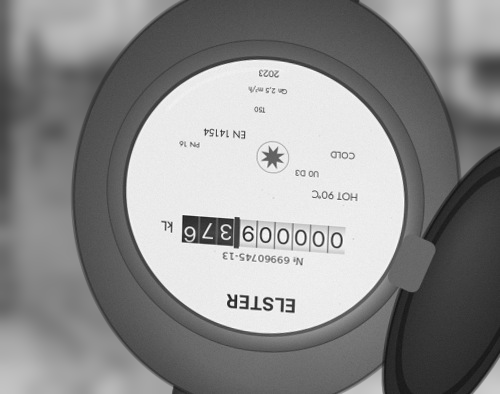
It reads 9.376 kL
